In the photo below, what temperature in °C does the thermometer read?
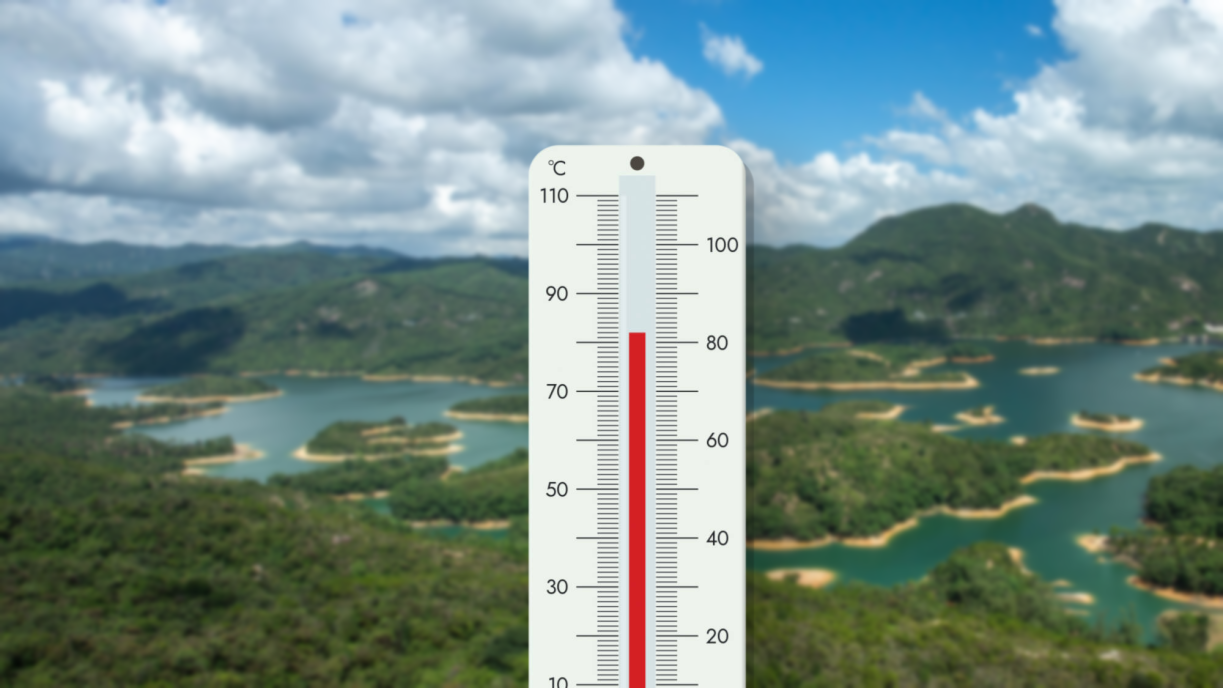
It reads 82 °C
